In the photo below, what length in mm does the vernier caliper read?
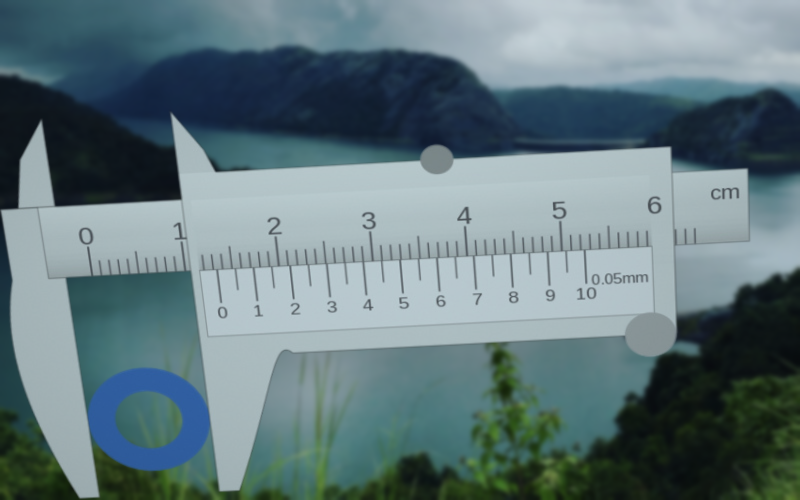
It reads 13.4 mm
